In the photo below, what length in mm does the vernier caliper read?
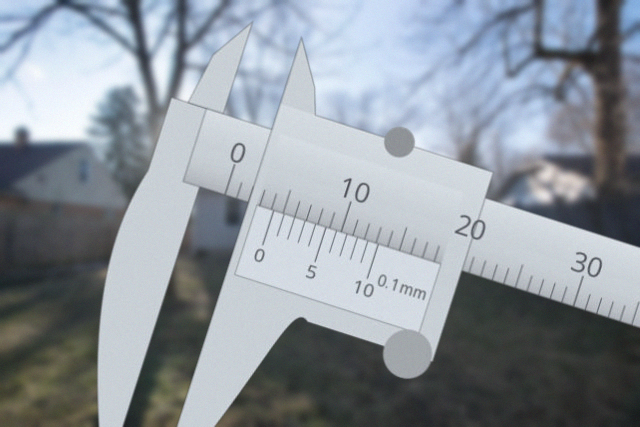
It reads 4.2 mm
